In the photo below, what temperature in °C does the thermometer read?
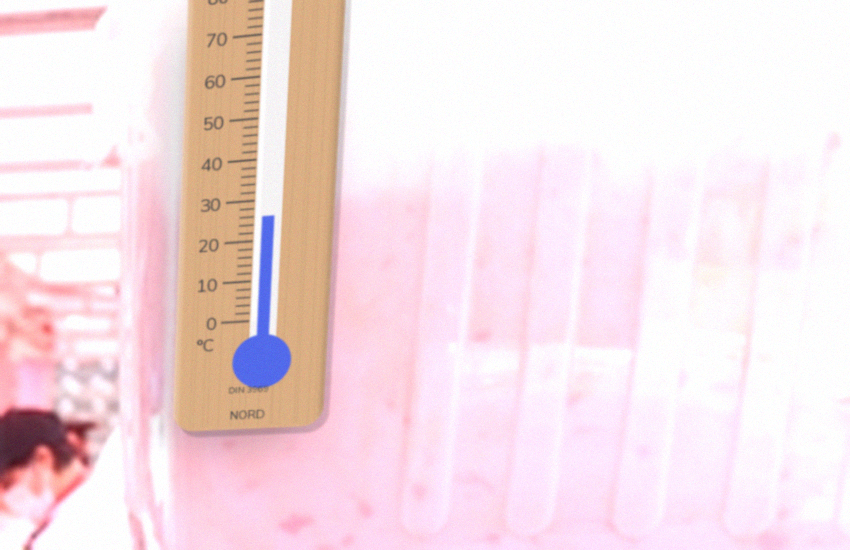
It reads 26 °C
